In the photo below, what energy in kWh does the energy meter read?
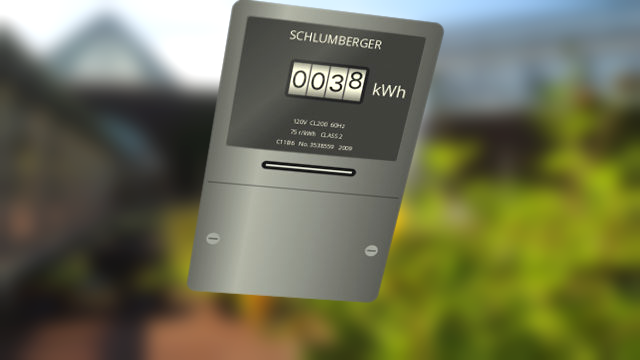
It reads 38 kWh
